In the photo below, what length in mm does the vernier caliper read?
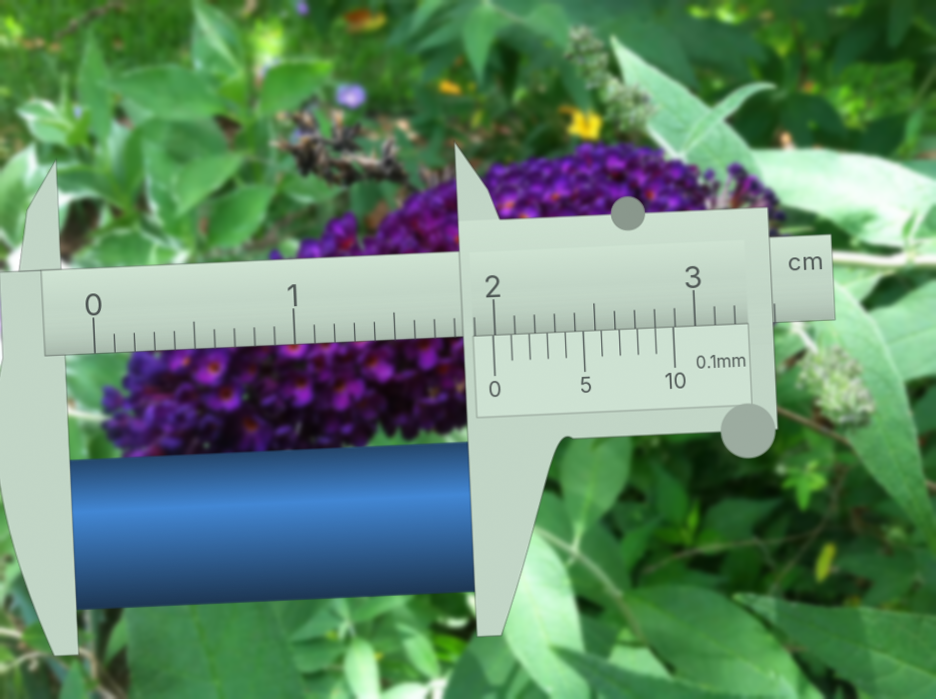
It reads 19.9 mm
